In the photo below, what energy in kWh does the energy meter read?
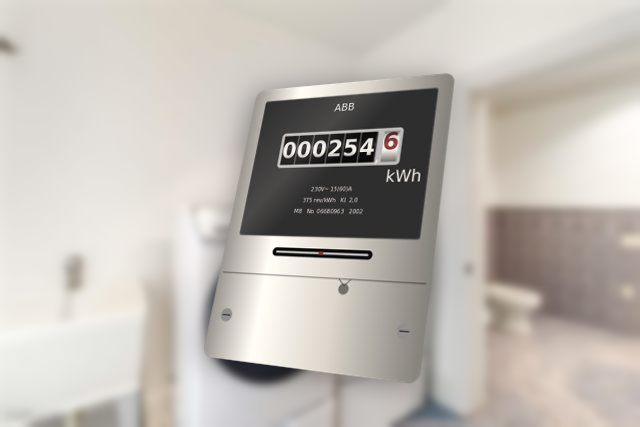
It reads 254.6 kWh
